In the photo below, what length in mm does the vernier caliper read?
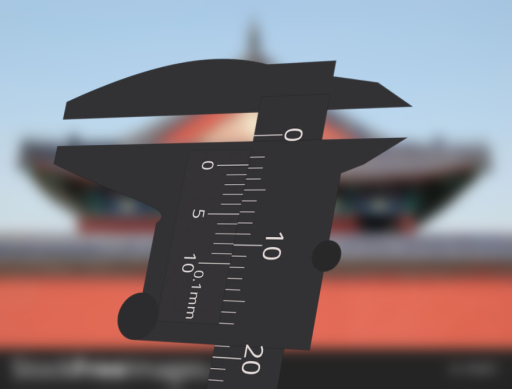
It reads 2.7 mm
